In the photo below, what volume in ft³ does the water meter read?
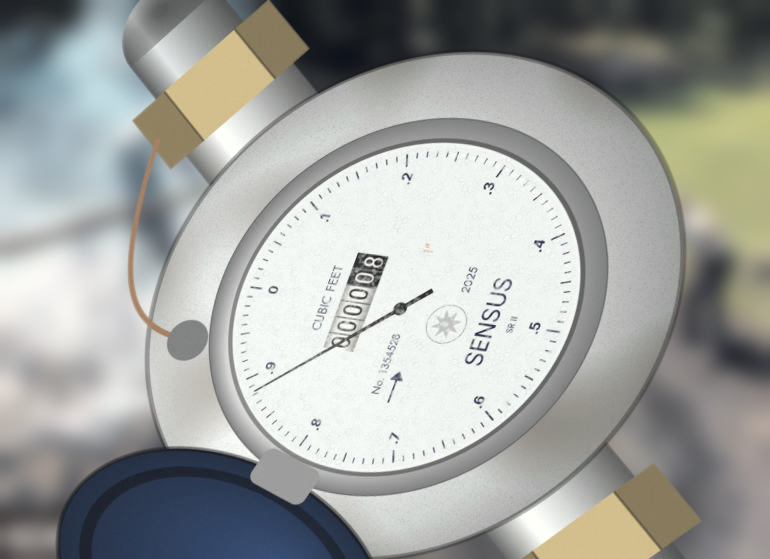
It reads 7.88 ft³
